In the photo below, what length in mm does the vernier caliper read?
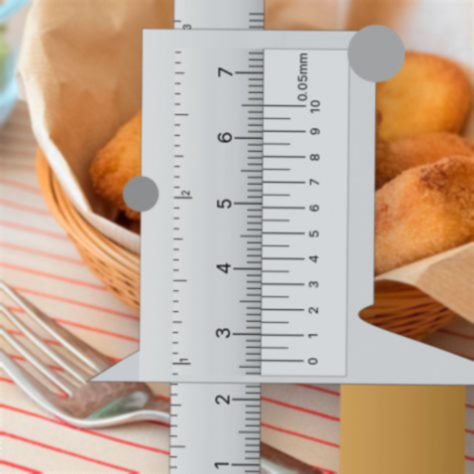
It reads 26.0 mm
